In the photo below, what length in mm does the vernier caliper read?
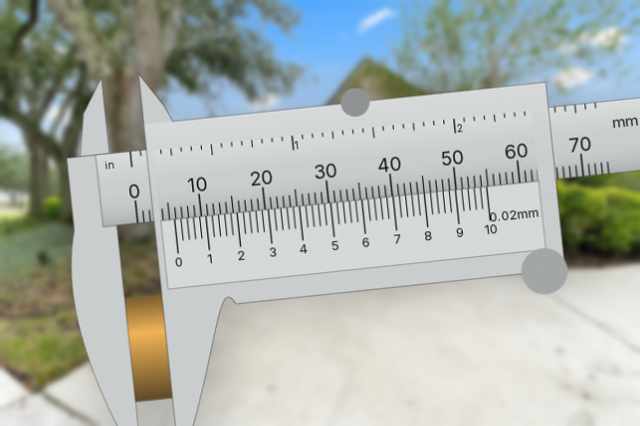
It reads 5.8 mm
